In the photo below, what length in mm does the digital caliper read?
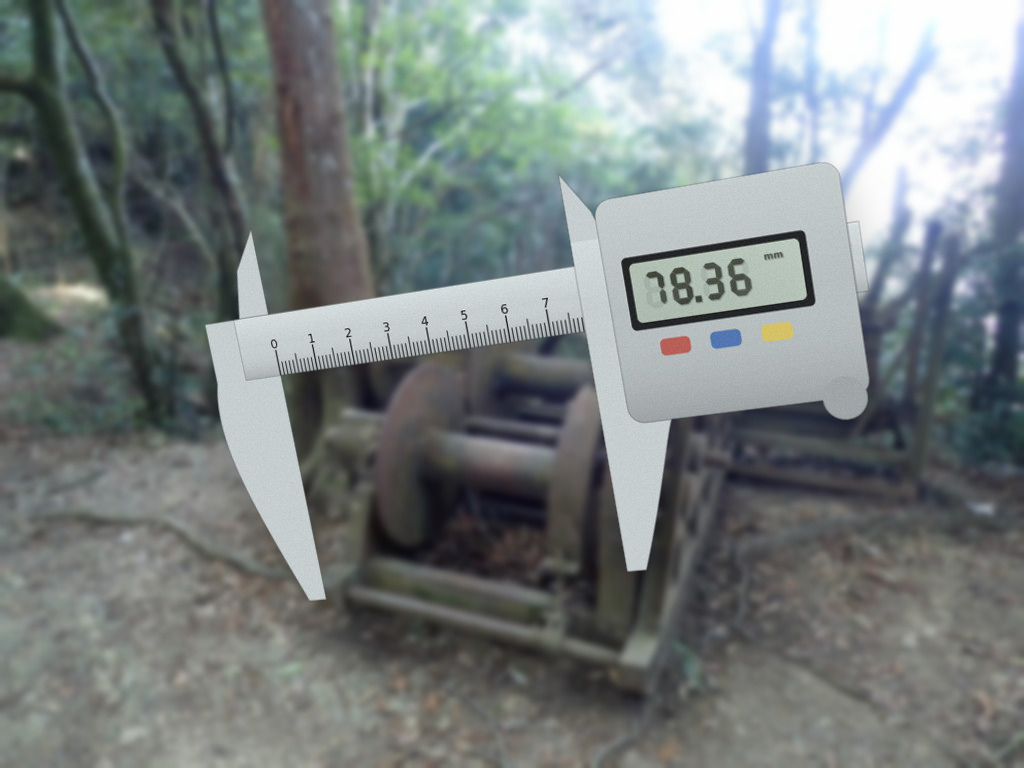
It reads 78.36 mm
